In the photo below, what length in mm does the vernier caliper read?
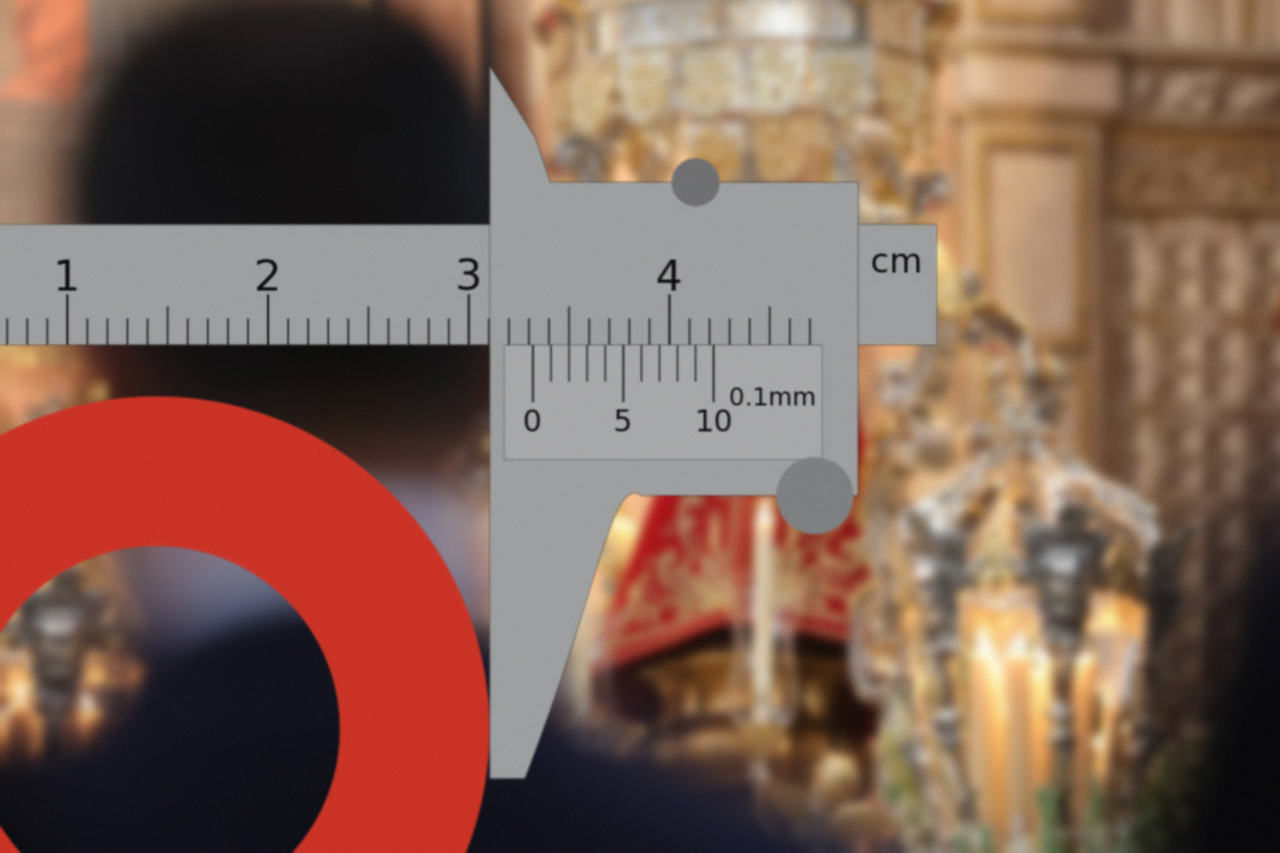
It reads 33.2 mm
